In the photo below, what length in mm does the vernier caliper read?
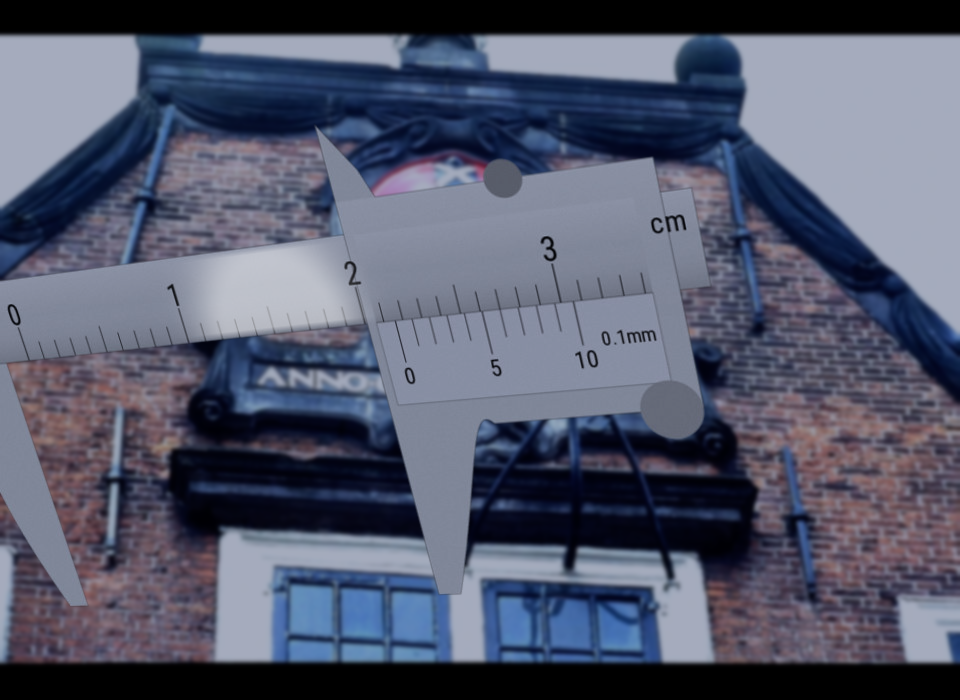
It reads 21.6 mm
